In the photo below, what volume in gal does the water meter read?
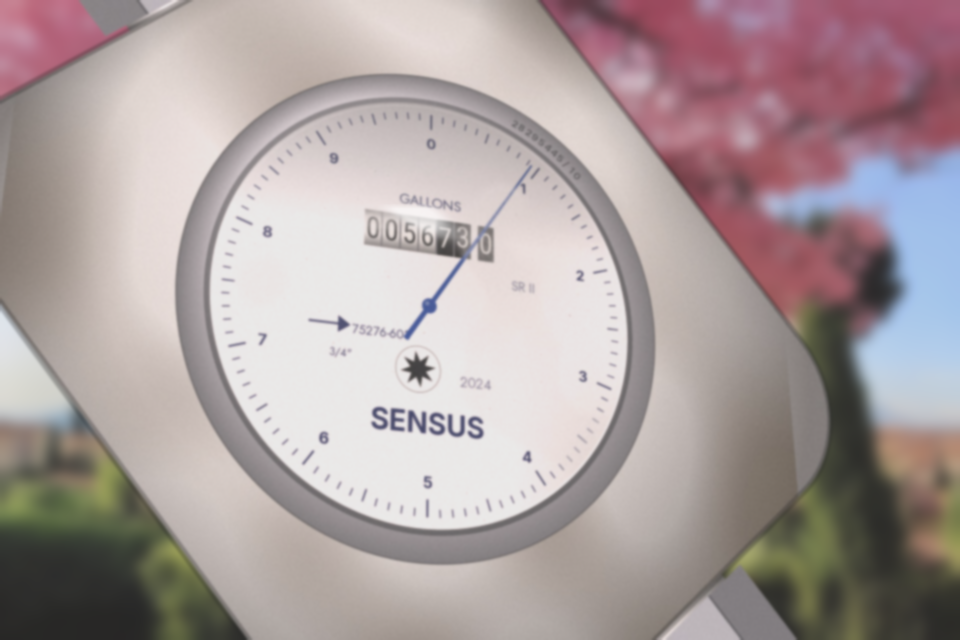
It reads 56730.9 gal
